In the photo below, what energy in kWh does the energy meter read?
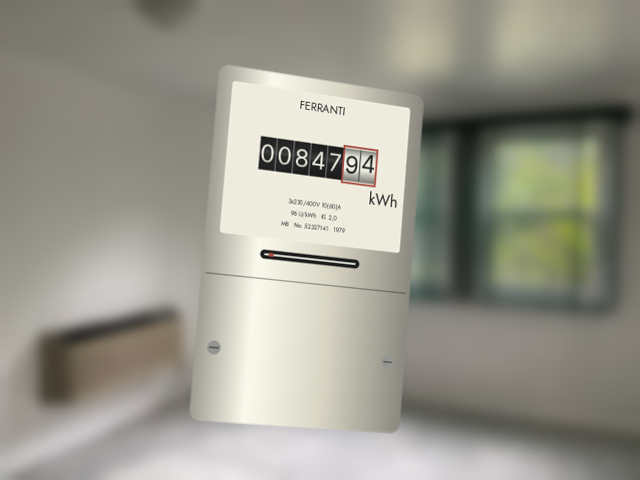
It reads 847.94 kWh
